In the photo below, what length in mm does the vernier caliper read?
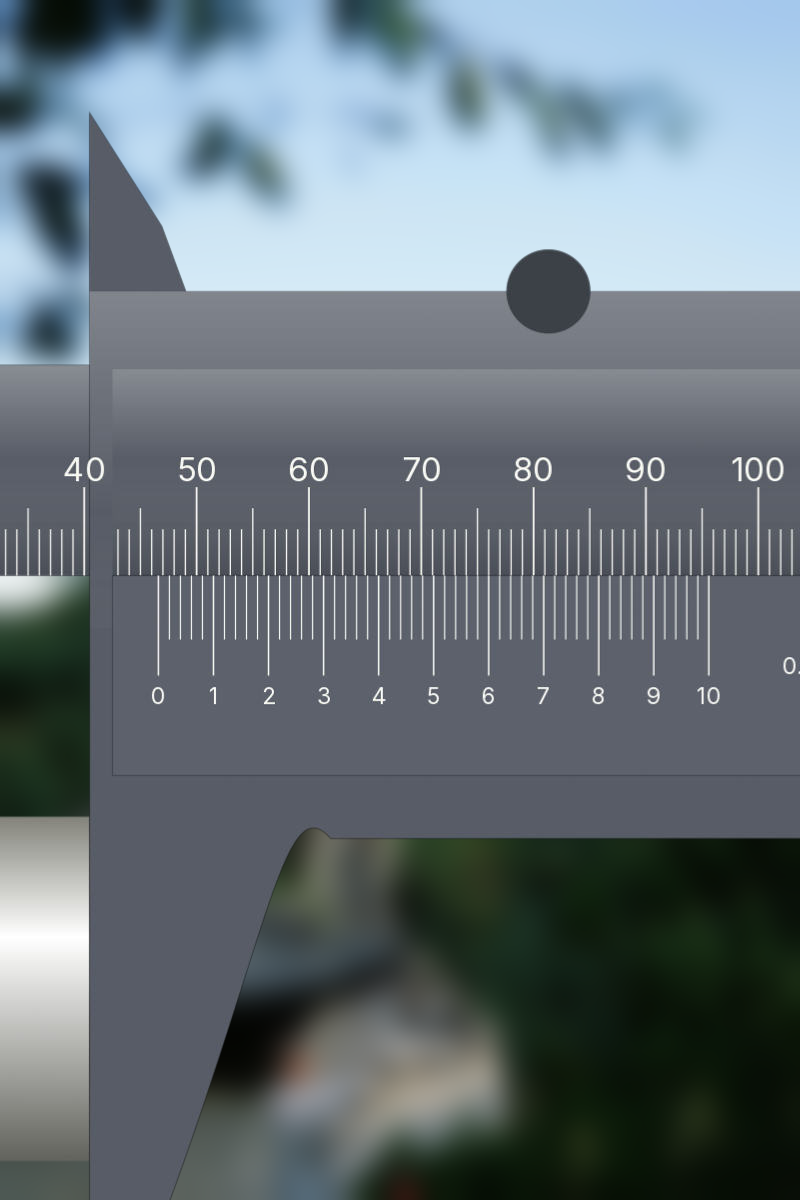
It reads 46.6 mm
